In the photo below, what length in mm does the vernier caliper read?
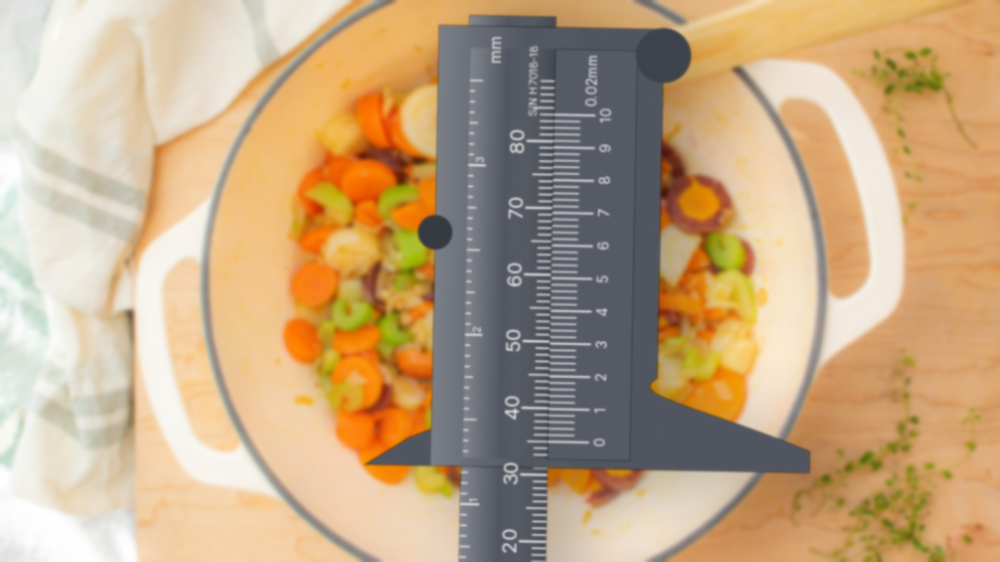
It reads 35.0 mm
